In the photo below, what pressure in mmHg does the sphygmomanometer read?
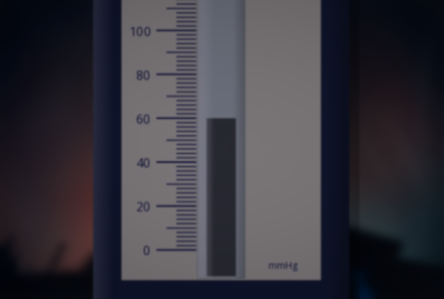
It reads 60 mmHg
